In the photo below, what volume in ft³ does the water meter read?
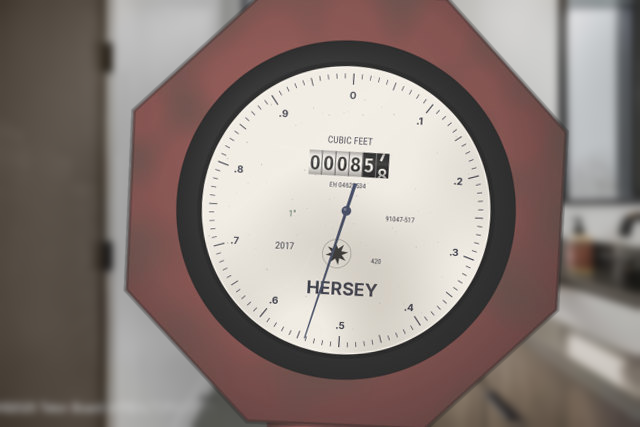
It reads 857.54 ft³
